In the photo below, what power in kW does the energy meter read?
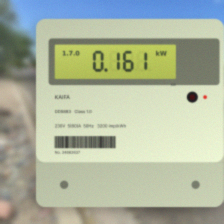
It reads 0.161 kW
